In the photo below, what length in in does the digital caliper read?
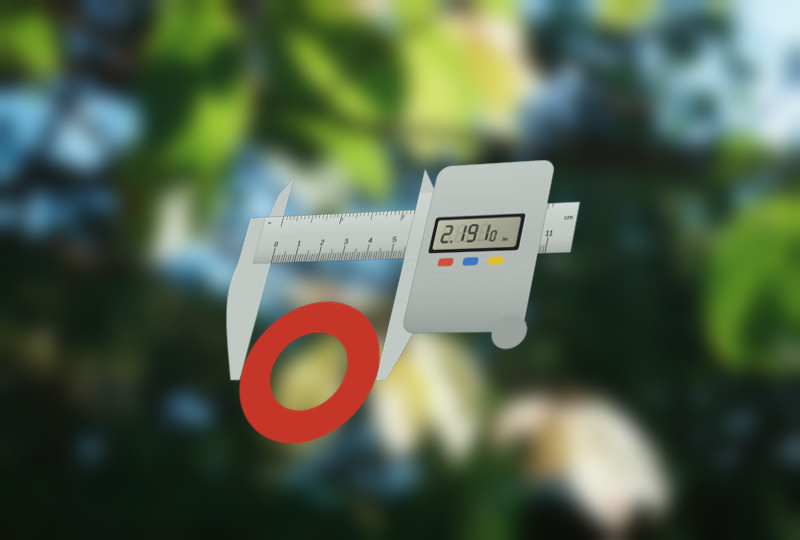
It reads 2.1910 in
